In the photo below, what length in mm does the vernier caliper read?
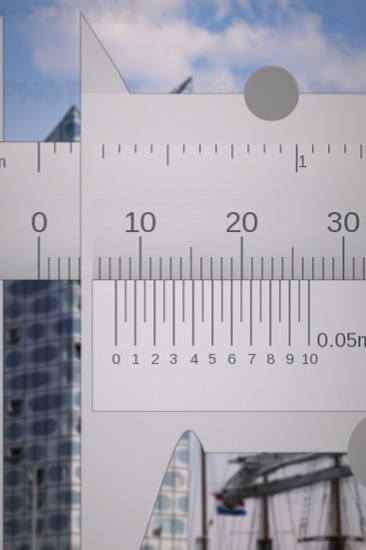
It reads 7.6 mm
